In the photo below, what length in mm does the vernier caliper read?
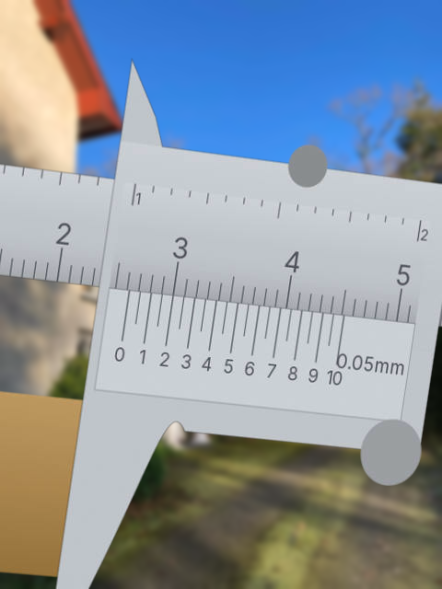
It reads 26.2 mm
